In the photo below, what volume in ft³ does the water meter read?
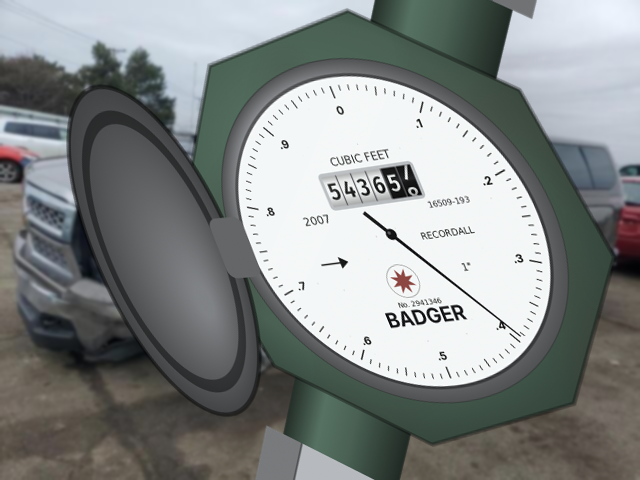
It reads 543657.39 ft³
